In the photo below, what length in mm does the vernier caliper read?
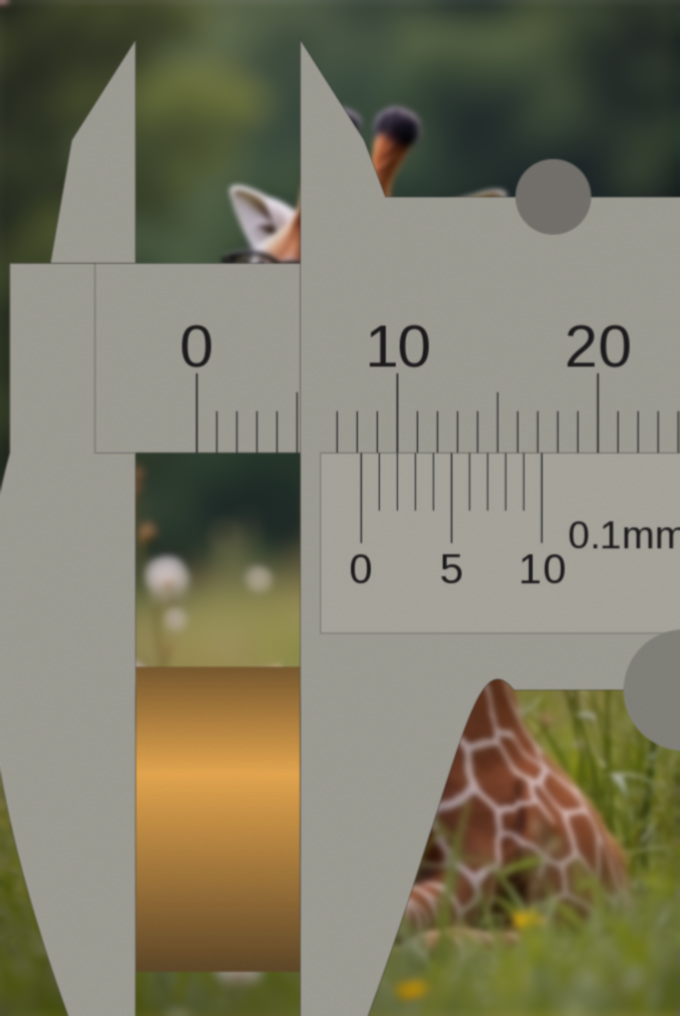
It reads 8.2 mm
